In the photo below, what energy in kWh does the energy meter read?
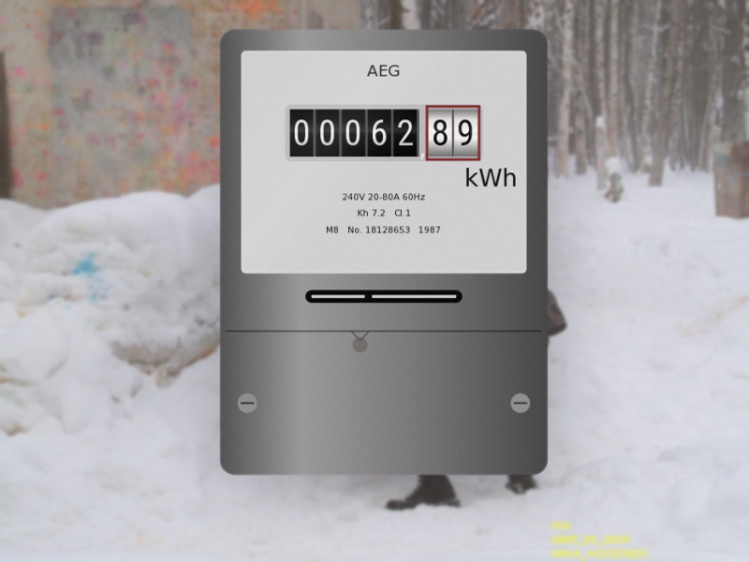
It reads 62.89 kWh
